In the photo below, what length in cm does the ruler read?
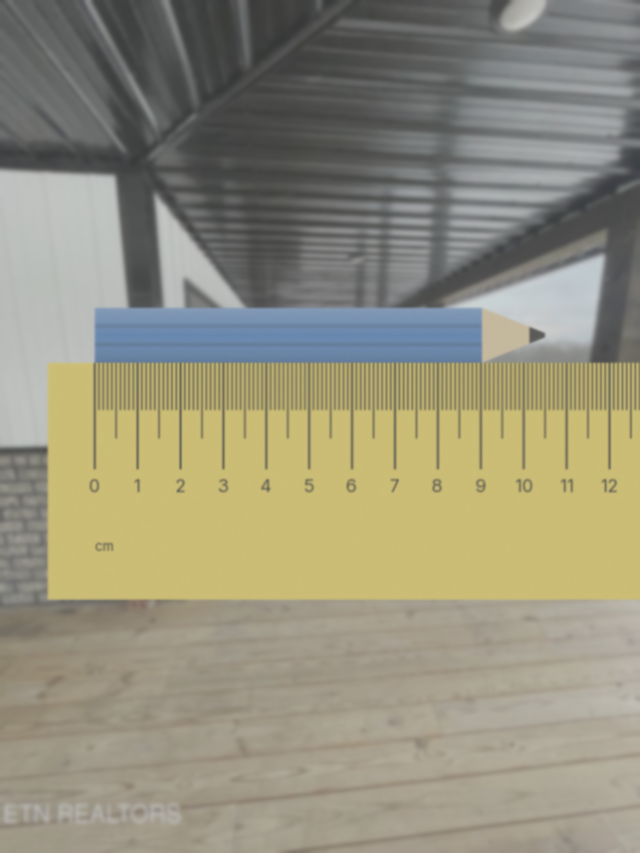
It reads 10.5 cm
